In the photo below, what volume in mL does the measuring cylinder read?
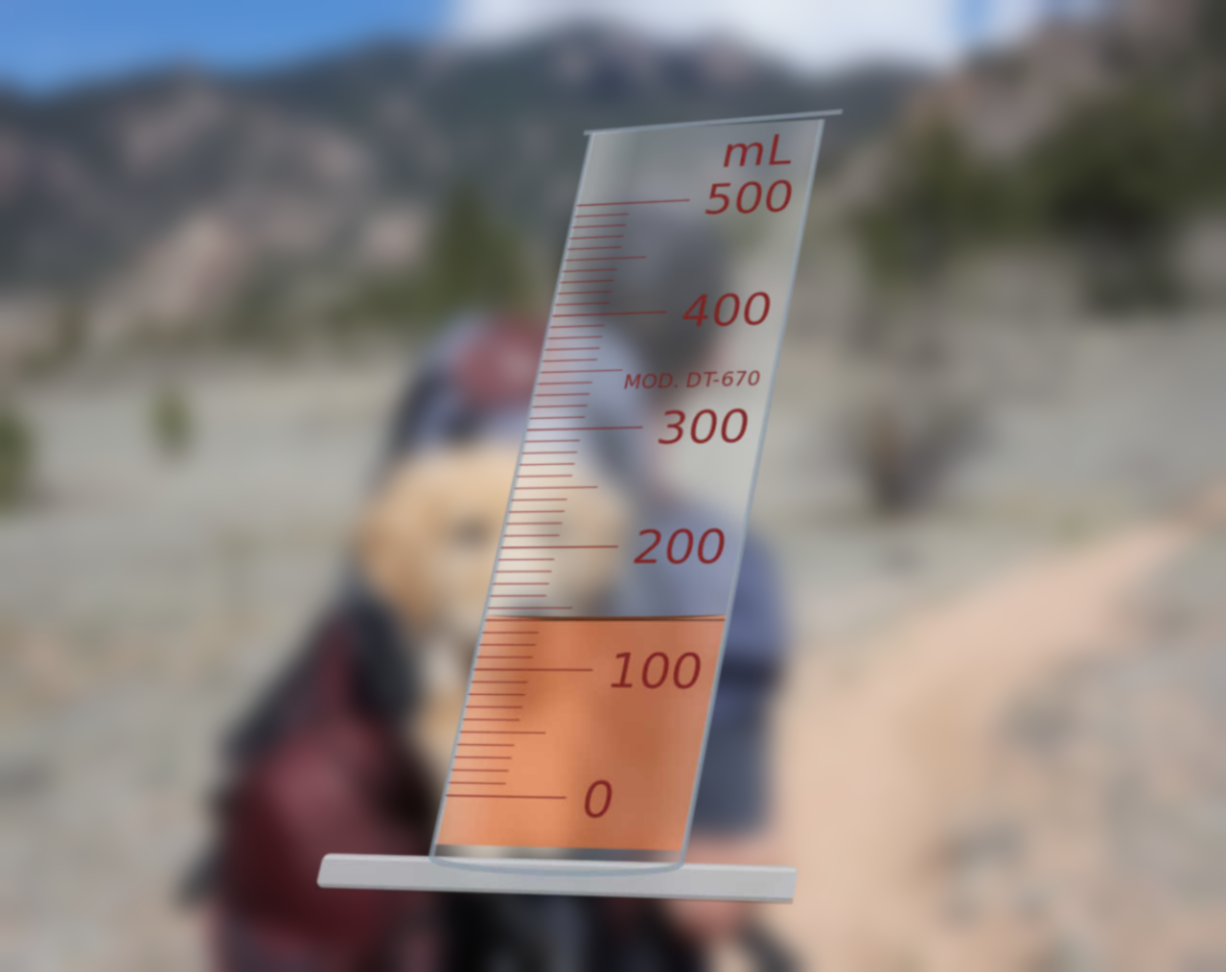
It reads 140 mL
